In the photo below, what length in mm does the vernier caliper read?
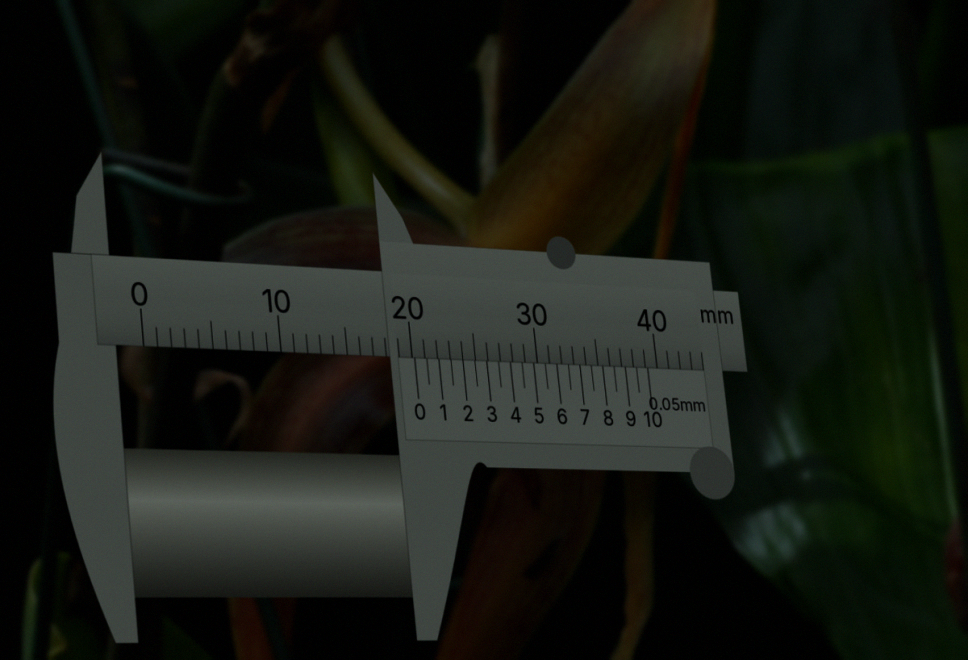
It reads 20.2 mm
